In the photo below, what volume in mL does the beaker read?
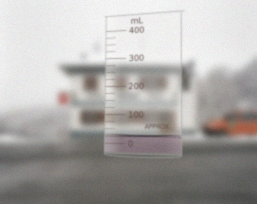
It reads 25 mL
